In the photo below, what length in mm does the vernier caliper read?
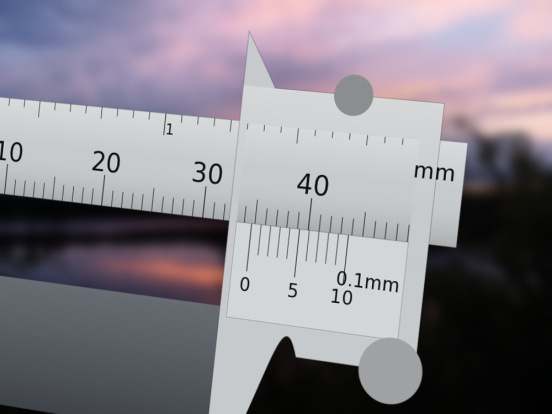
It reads 34.7 mm
